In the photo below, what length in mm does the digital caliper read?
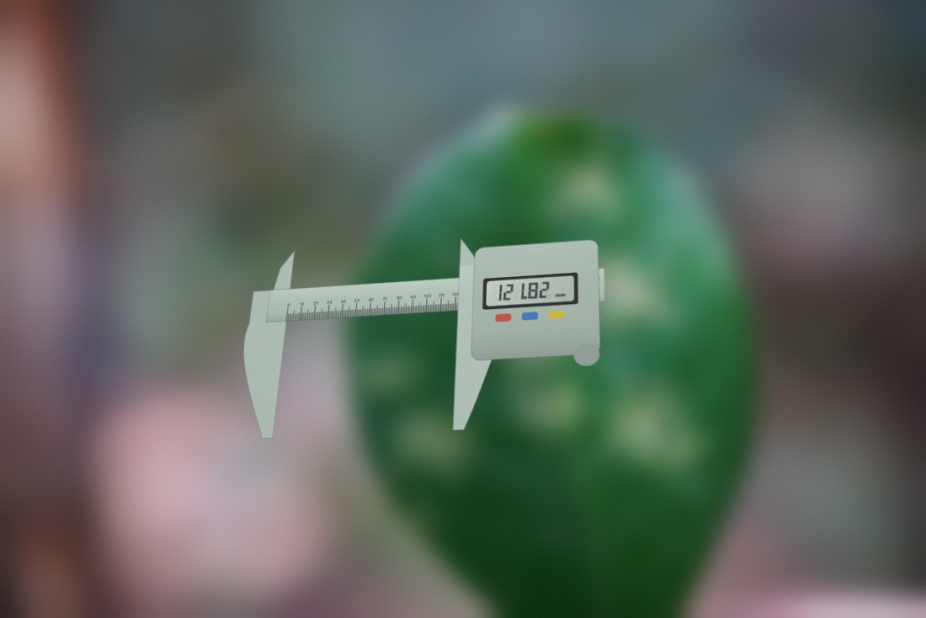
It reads 121.82 mm
